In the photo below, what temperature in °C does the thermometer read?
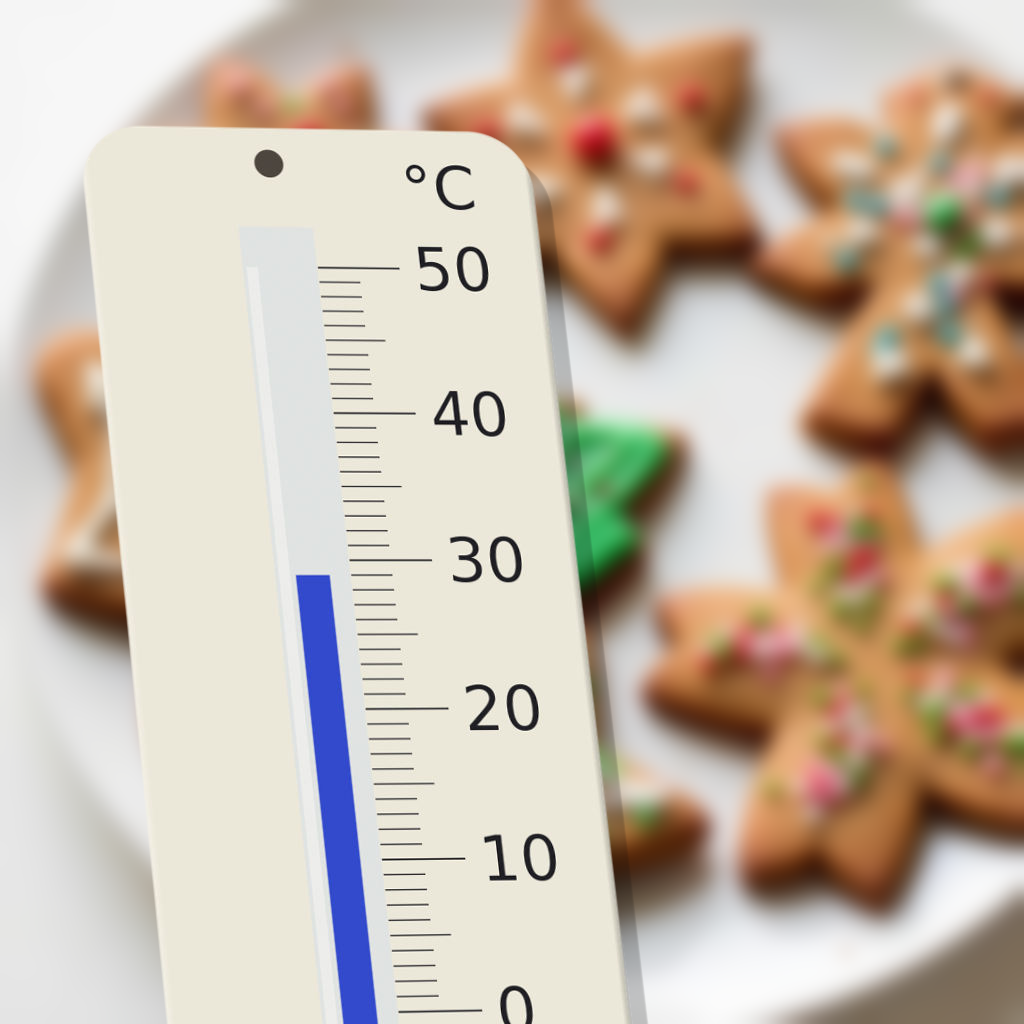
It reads 29 °C
